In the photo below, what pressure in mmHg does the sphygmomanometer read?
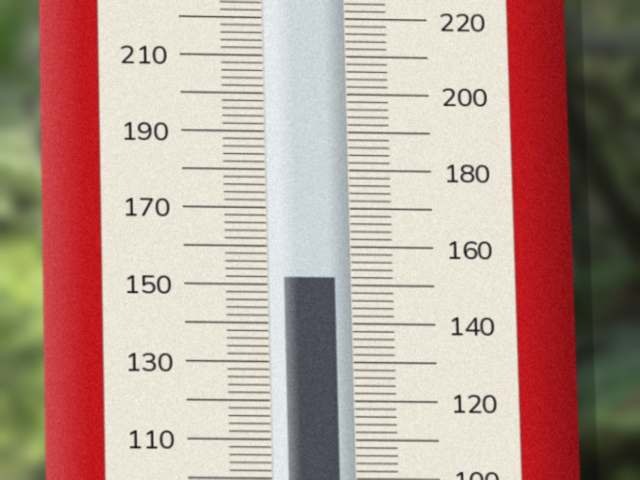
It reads 152 mmHg
